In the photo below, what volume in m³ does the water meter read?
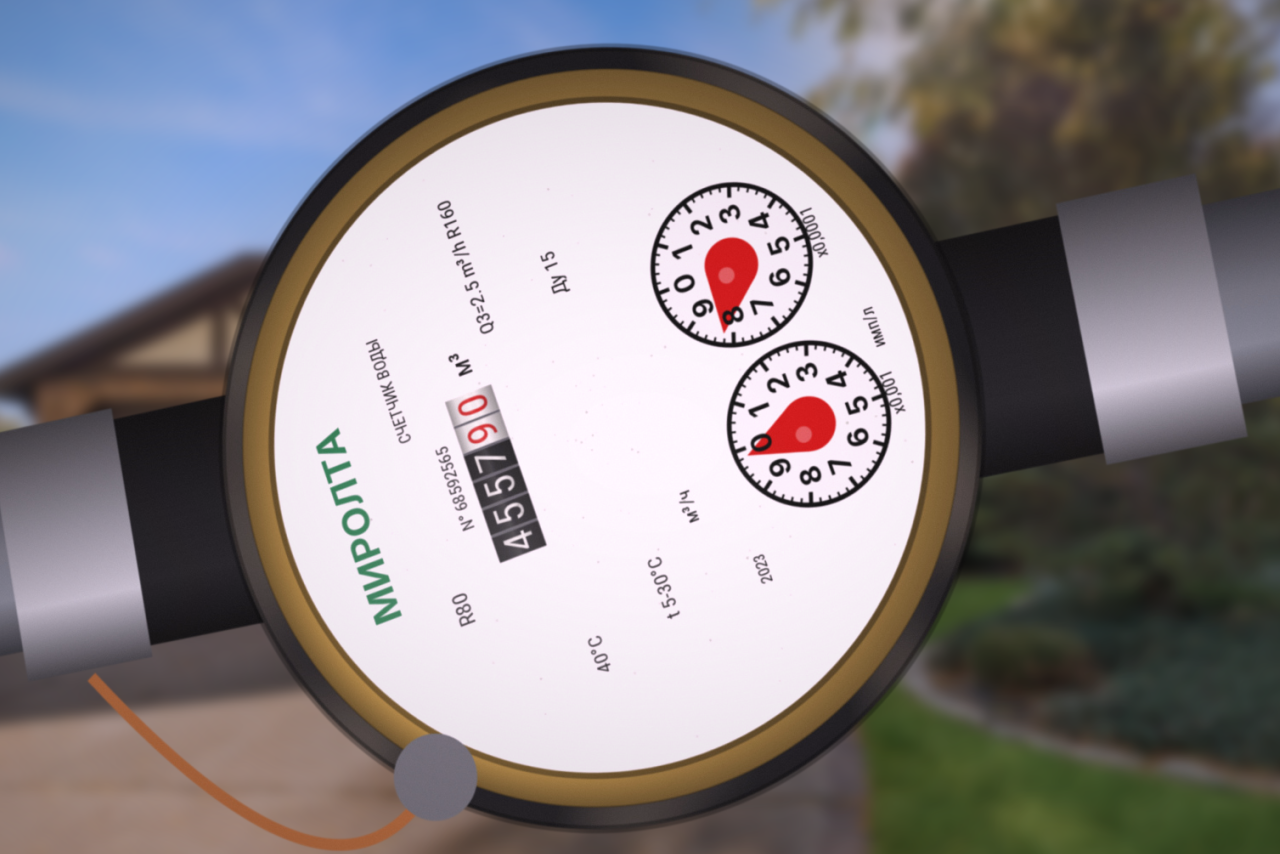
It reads 4557.8998 m³
